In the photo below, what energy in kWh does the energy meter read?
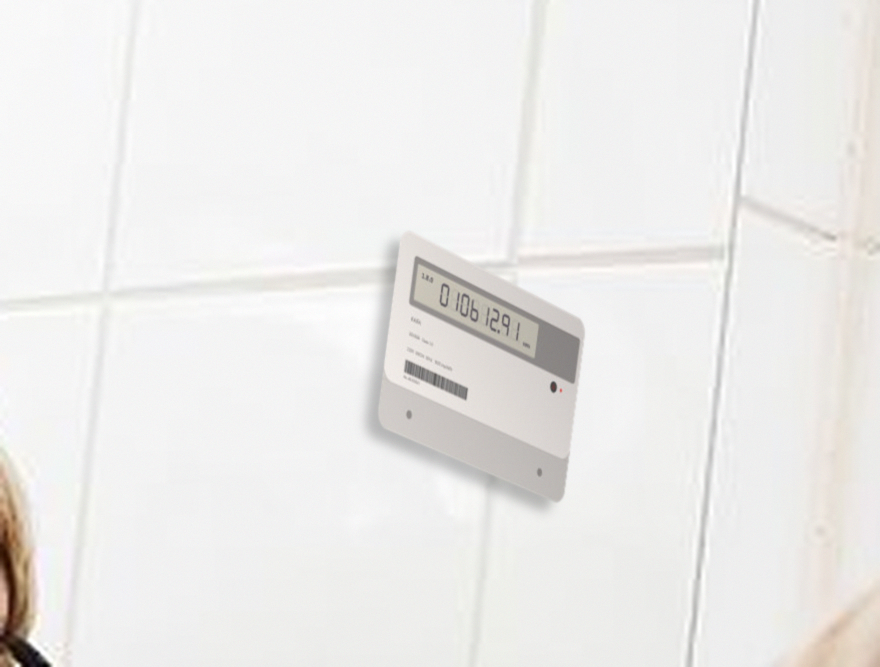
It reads 10612.91 kWh
